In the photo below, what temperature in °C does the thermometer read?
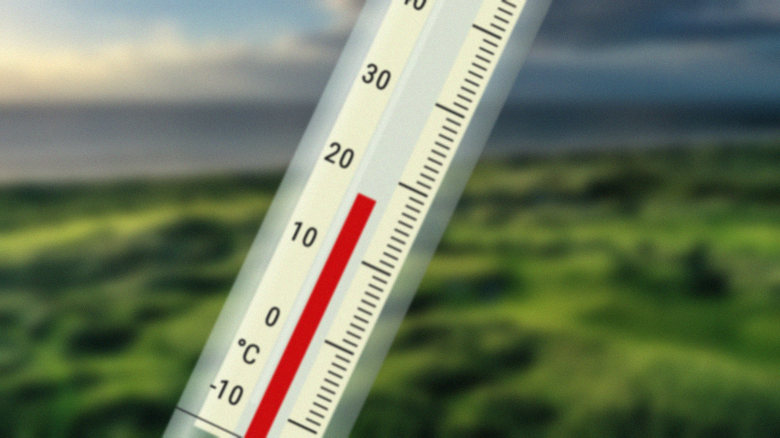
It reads 17 °C
